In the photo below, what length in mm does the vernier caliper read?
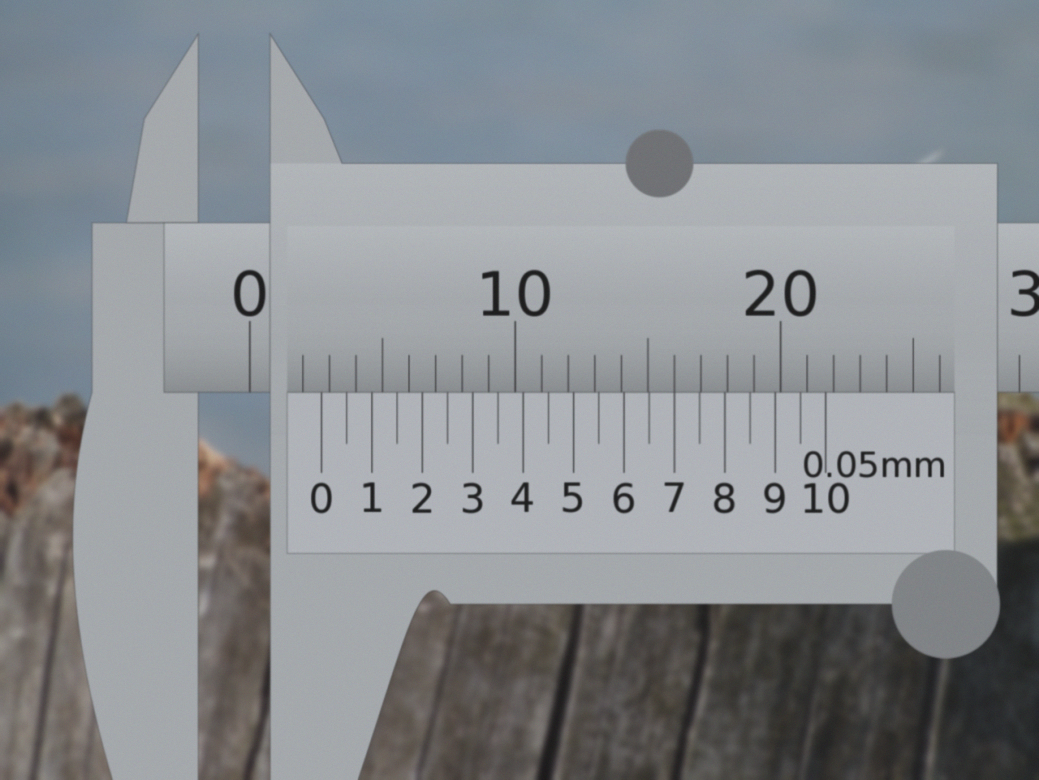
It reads 2.70 mm
